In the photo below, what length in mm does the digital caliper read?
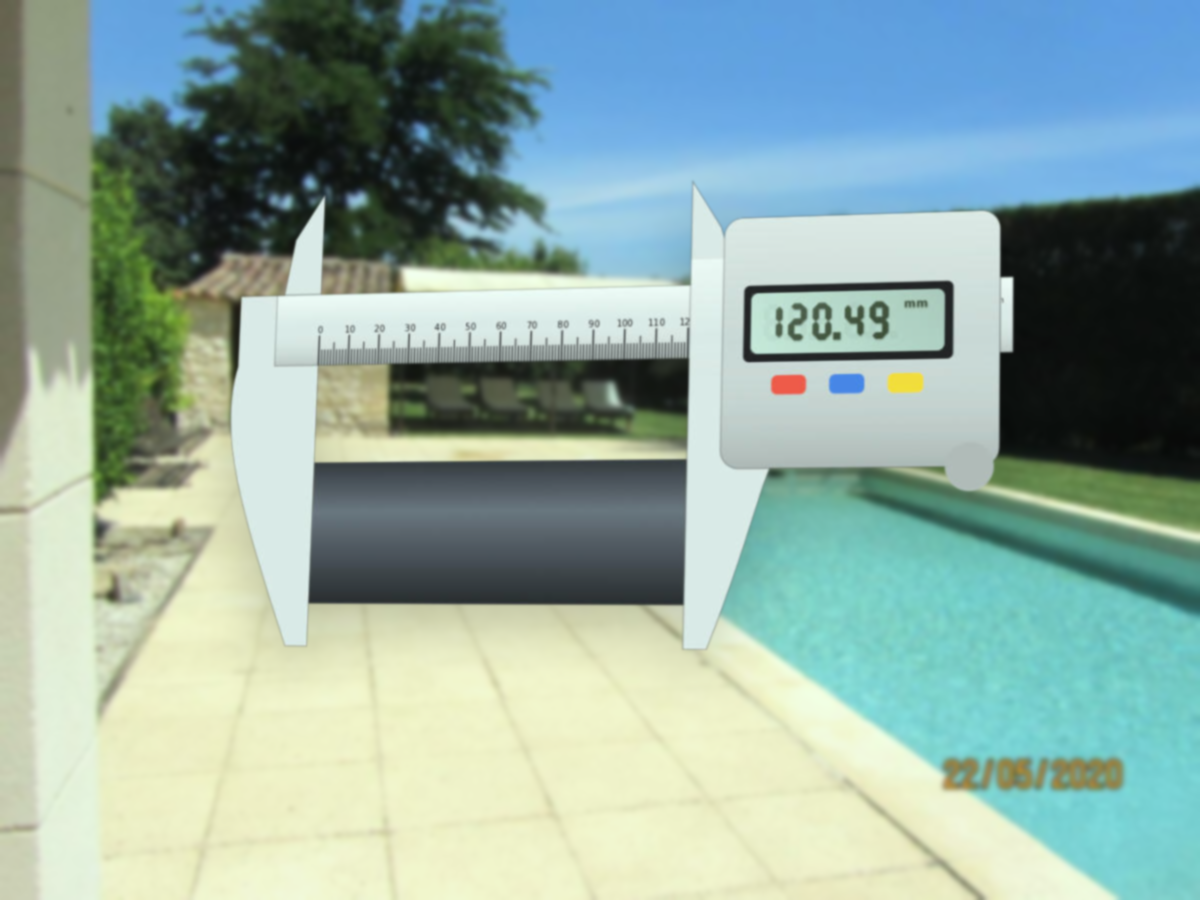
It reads 120.49 mm
